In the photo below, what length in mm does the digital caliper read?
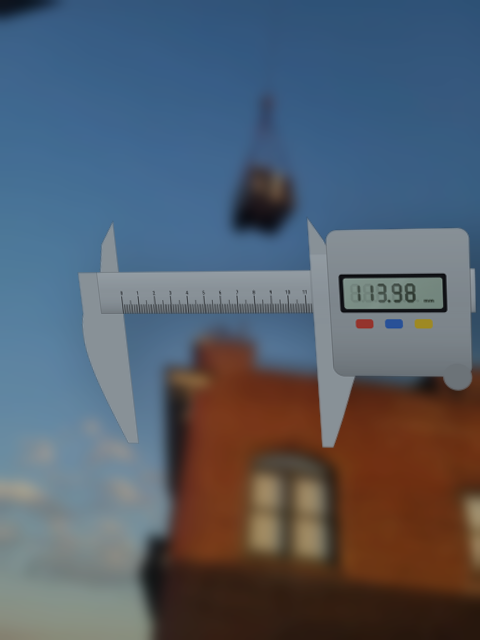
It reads 113.98 mm
